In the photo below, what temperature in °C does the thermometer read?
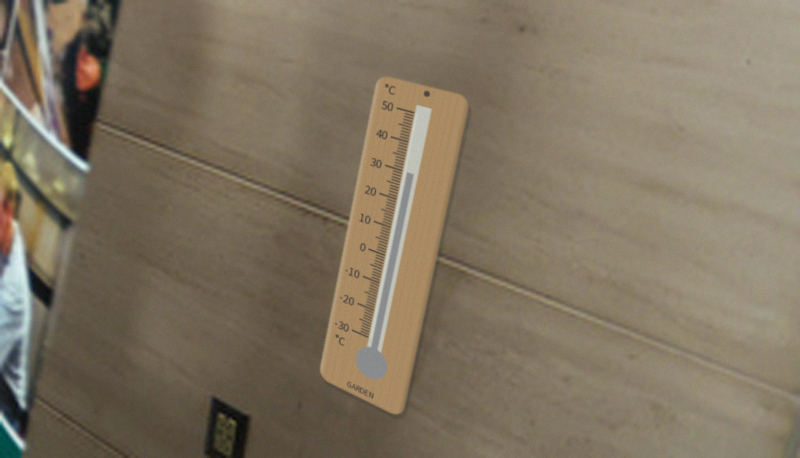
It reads 30 °C
